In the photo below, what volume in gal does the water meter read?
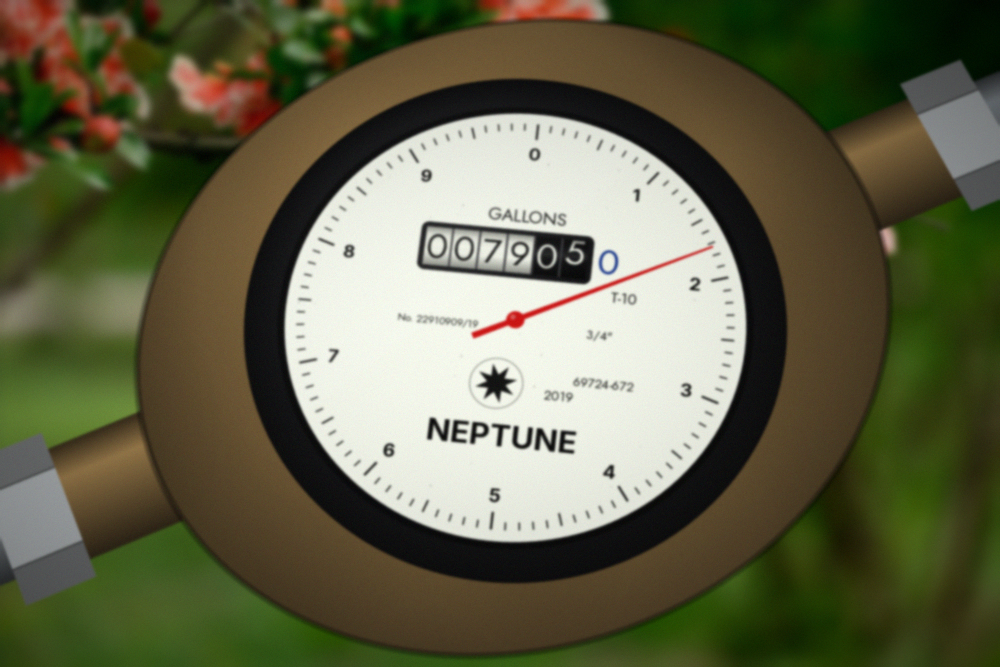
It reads 79051.7 gal
